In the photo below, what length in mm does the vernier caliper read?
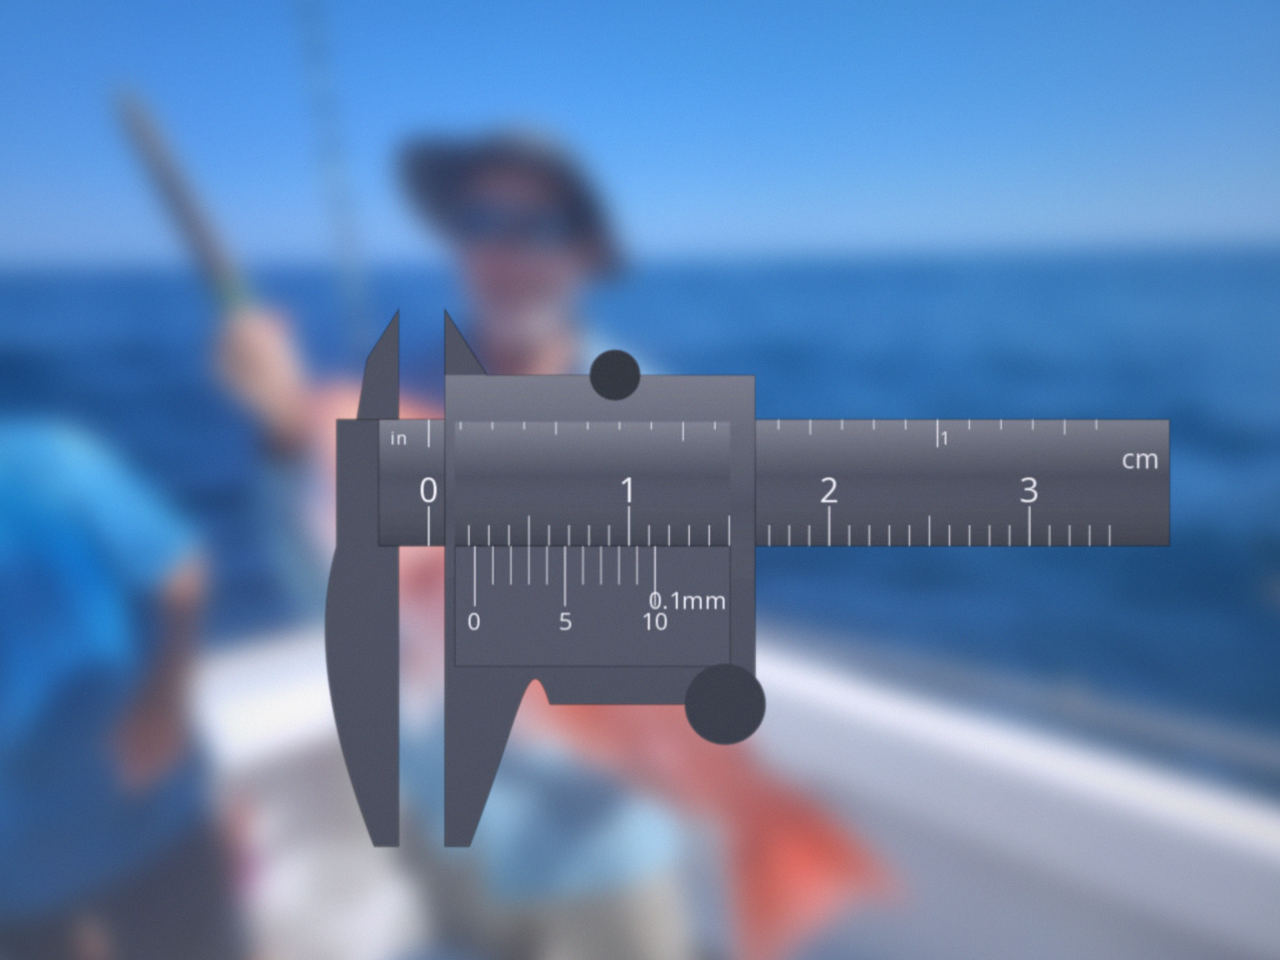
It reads 2.3 mm
